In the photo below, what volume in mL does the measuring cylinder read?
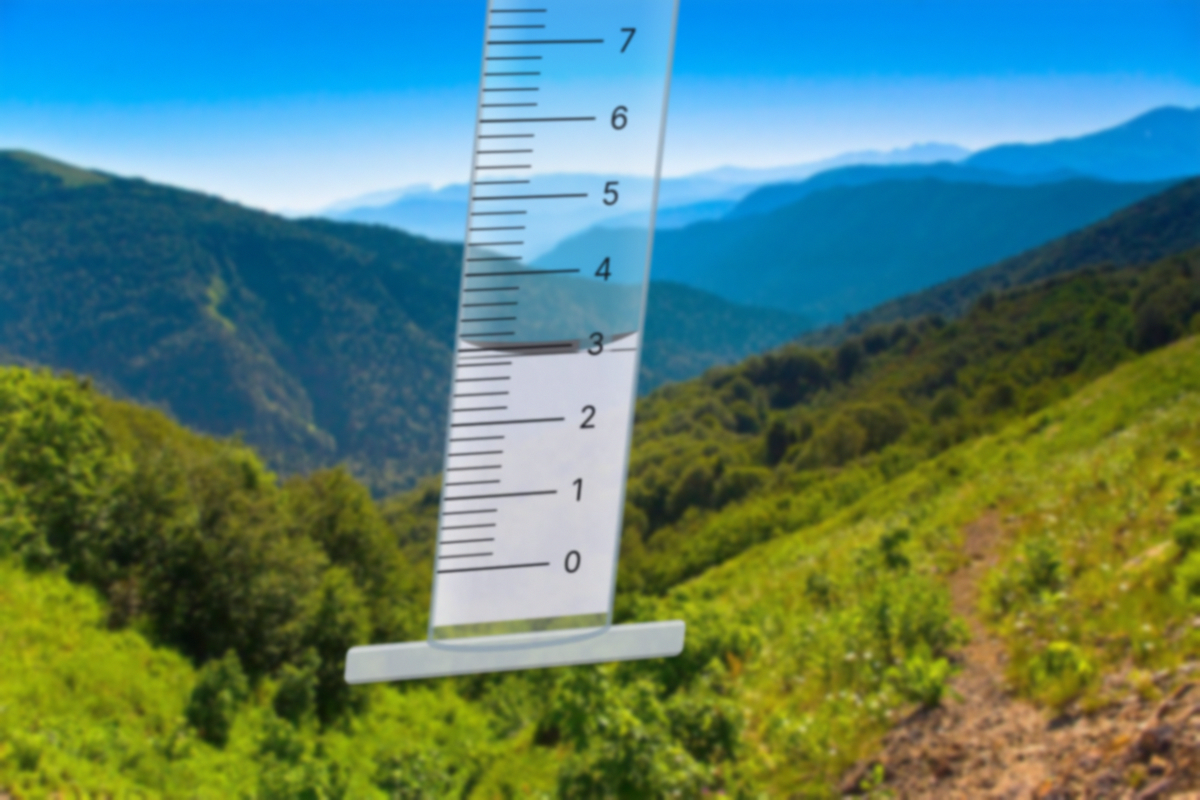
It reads 2.9 mL
